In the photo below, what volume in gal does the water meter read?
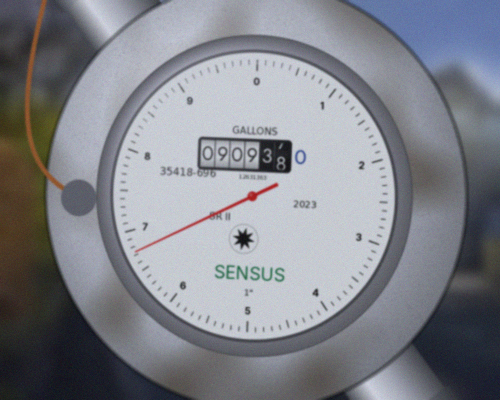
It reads 909376.7 gal
